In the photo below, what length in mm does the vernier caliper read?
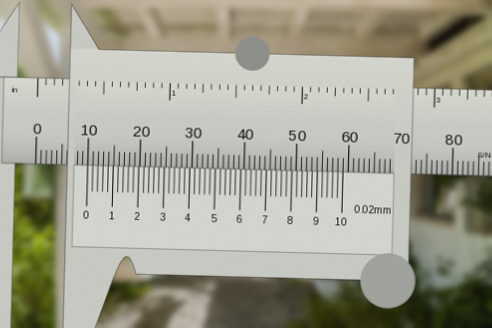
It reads 10.0 mm
